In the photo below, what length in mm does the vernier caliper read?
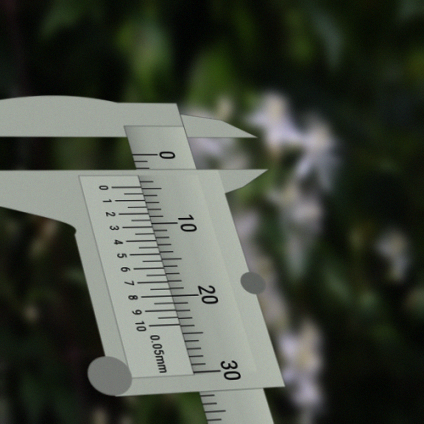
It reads 4.8 mm
